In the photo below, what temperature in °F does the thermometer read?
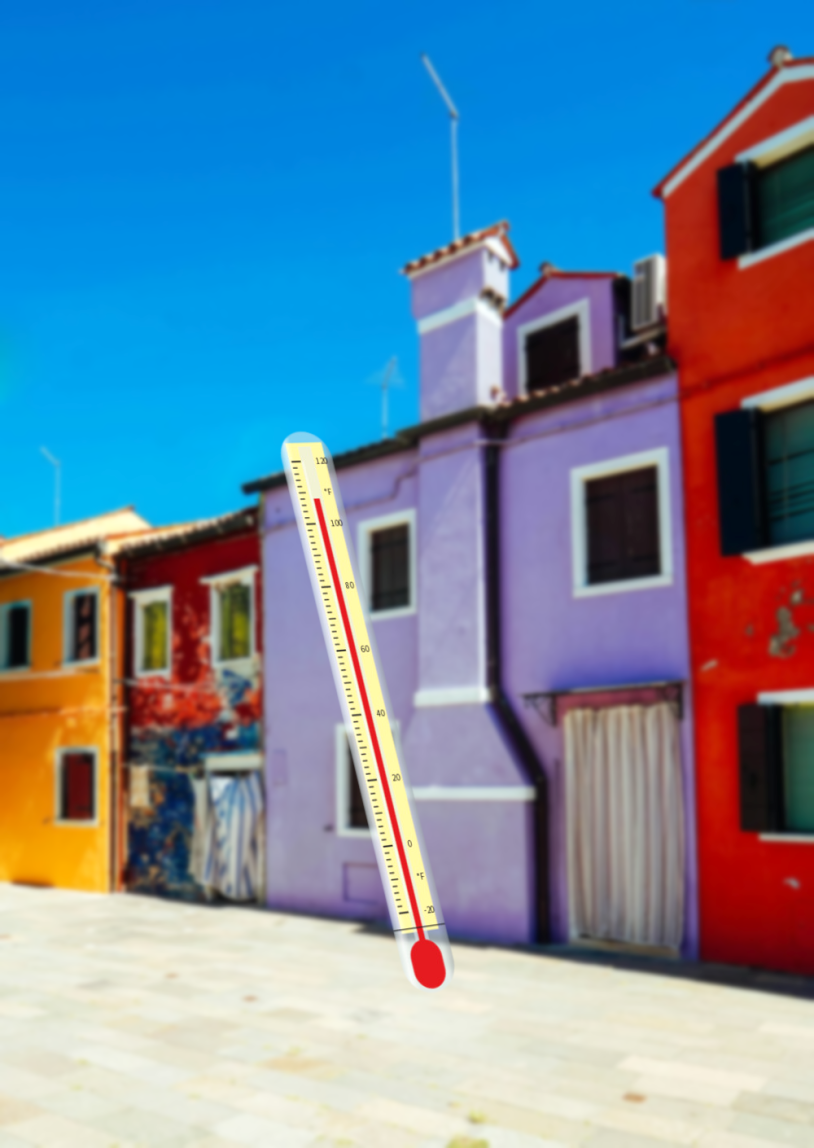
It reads 108 °F
